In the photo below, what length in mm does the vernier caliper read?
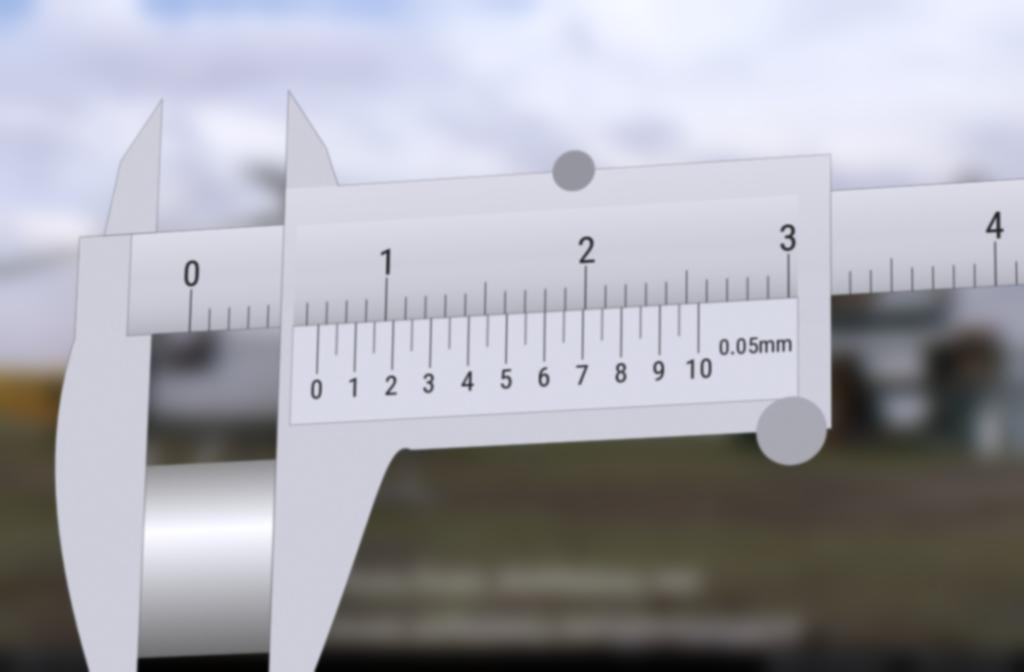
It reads 6.6 mm
